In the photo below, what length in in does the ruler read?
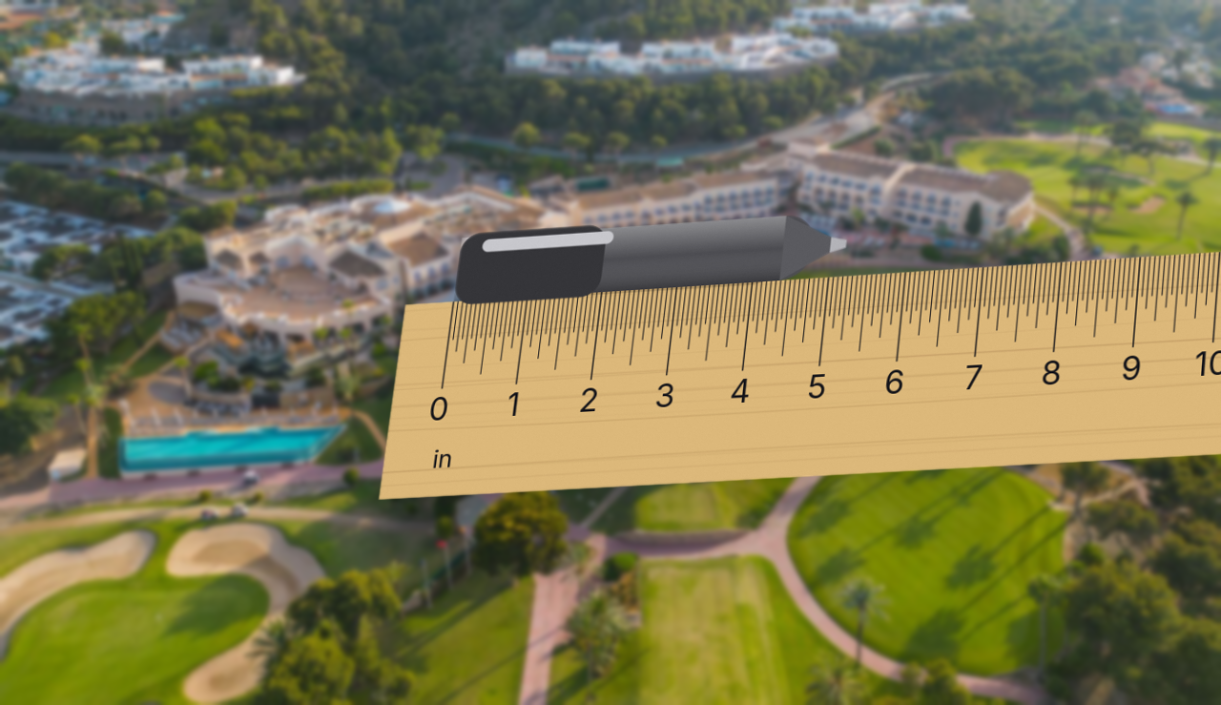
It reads 5.1875 in
